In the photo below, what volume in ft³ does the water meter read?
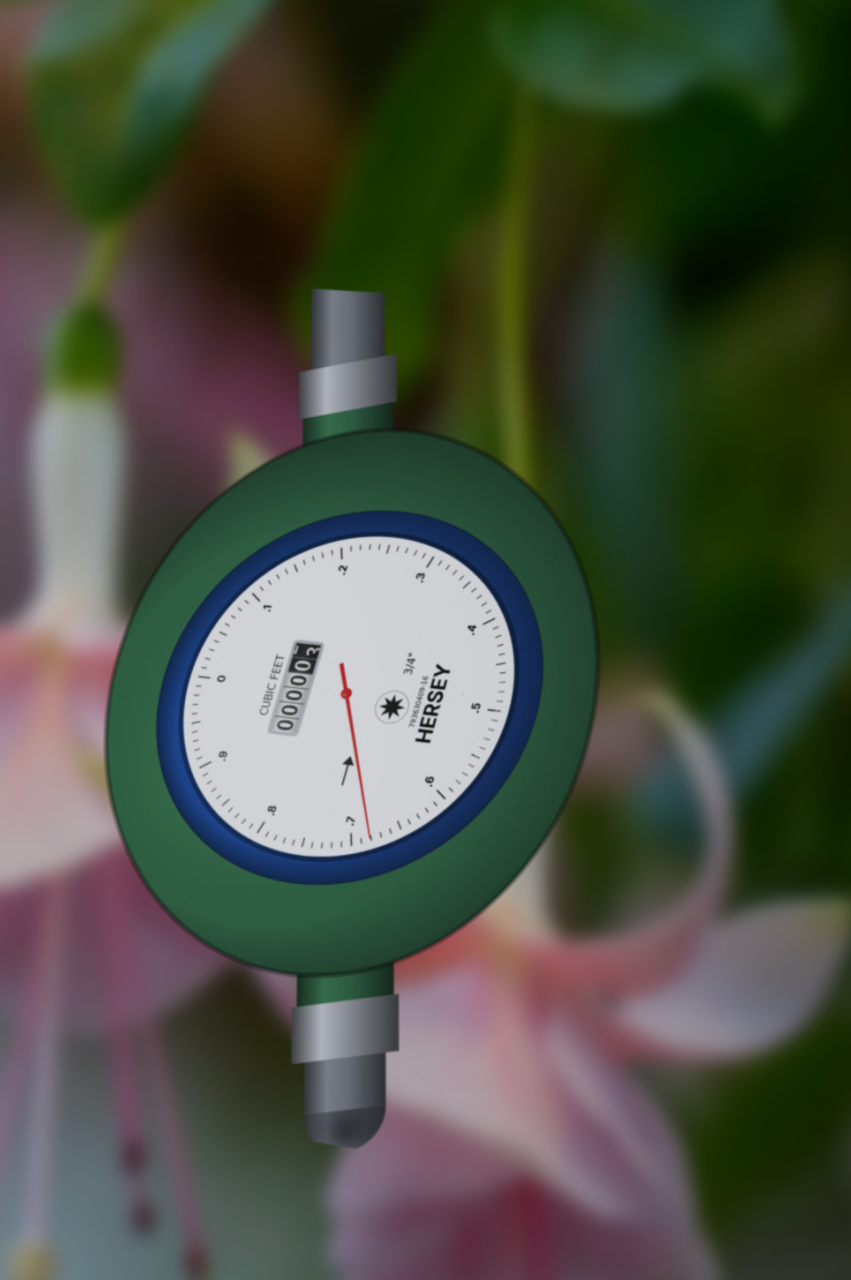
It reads 2.68 ft³
